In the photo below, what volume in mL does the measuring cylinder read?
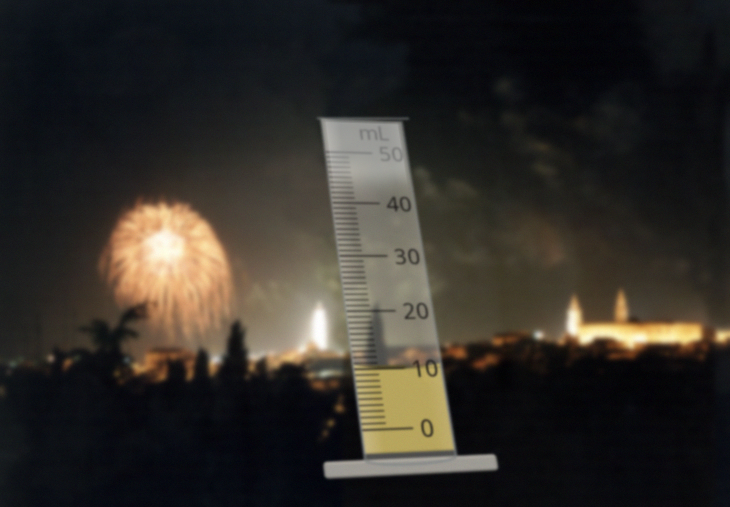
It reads 10 mL
